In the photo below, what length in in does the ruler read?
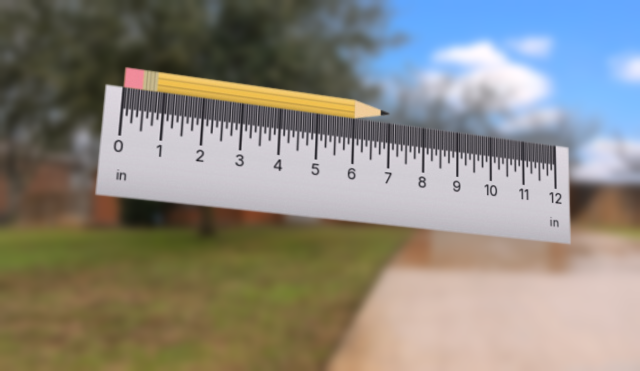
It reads 7 in
